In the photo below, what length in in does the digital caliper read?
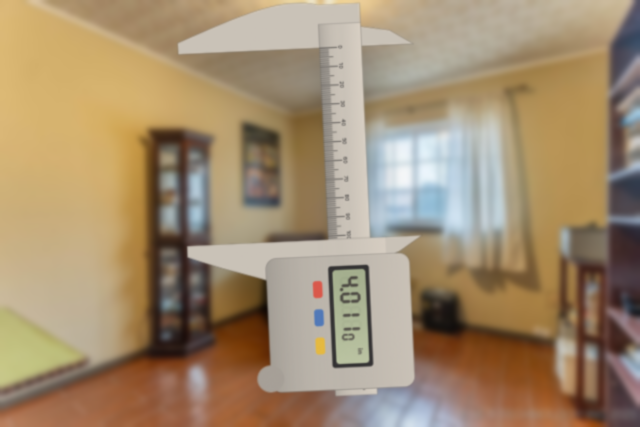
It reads 4.0110 in
